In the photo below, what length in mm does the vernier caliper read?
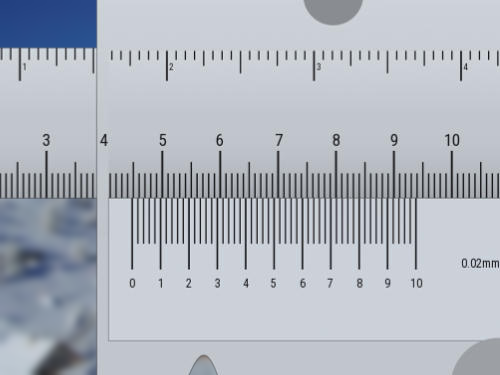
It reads 44.8 mm
